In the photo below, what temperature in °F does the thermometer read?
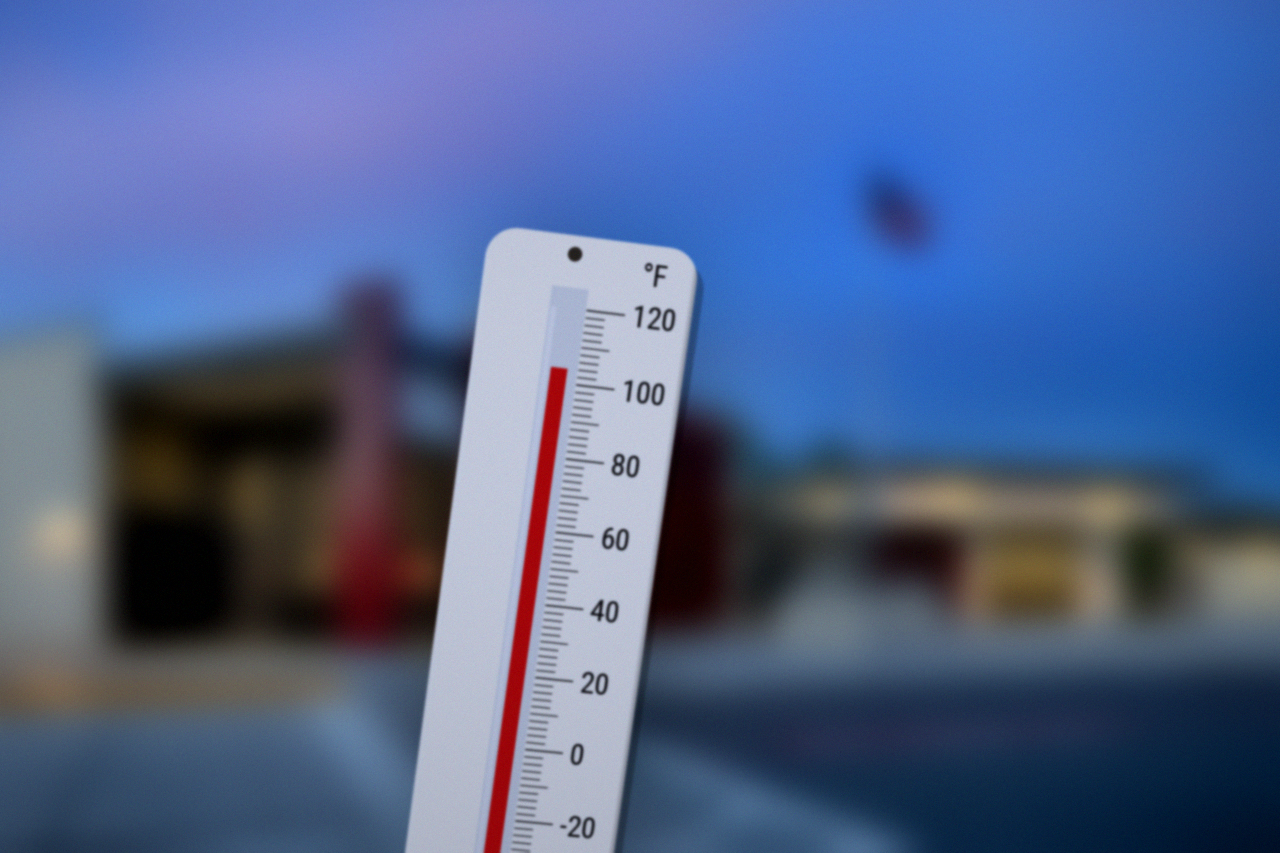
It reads 104 °F
